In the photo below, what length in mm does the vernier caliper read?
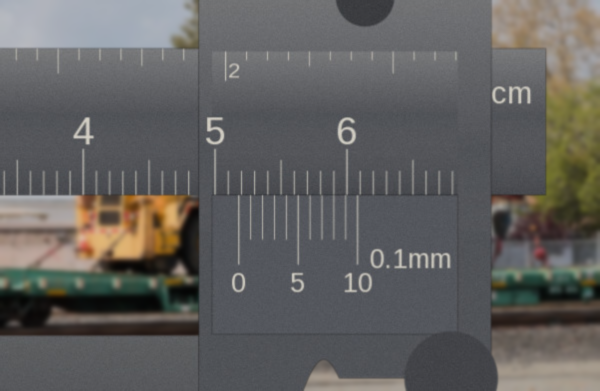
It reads 51.8 mm
